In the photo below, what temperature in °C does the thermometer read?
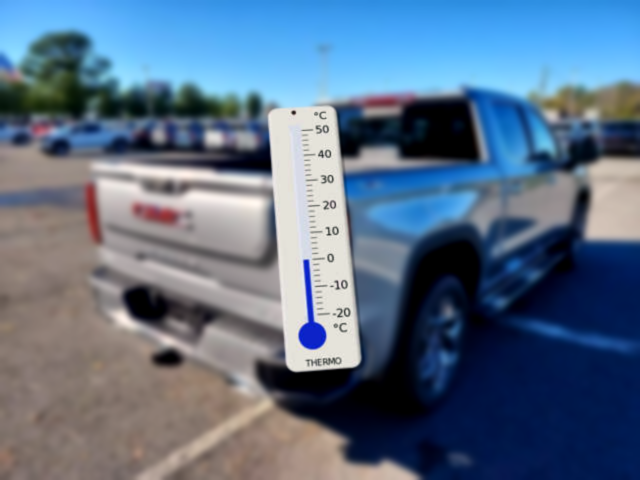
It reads 0 °C
